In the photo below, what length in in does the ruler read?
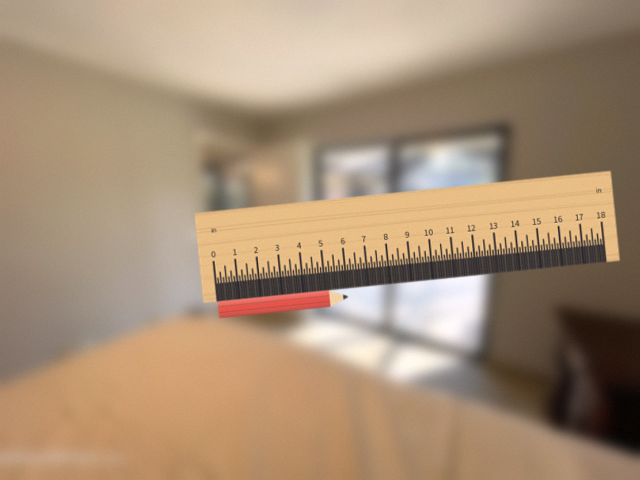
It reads 6 in
